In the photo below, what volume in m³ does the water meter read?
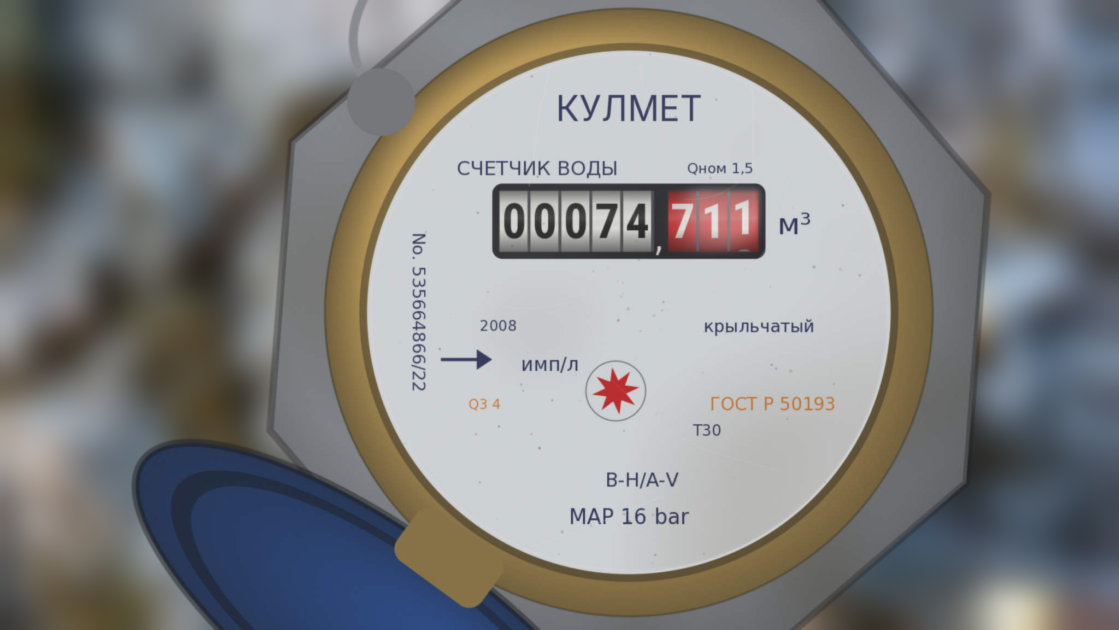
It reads 74.711 m³
